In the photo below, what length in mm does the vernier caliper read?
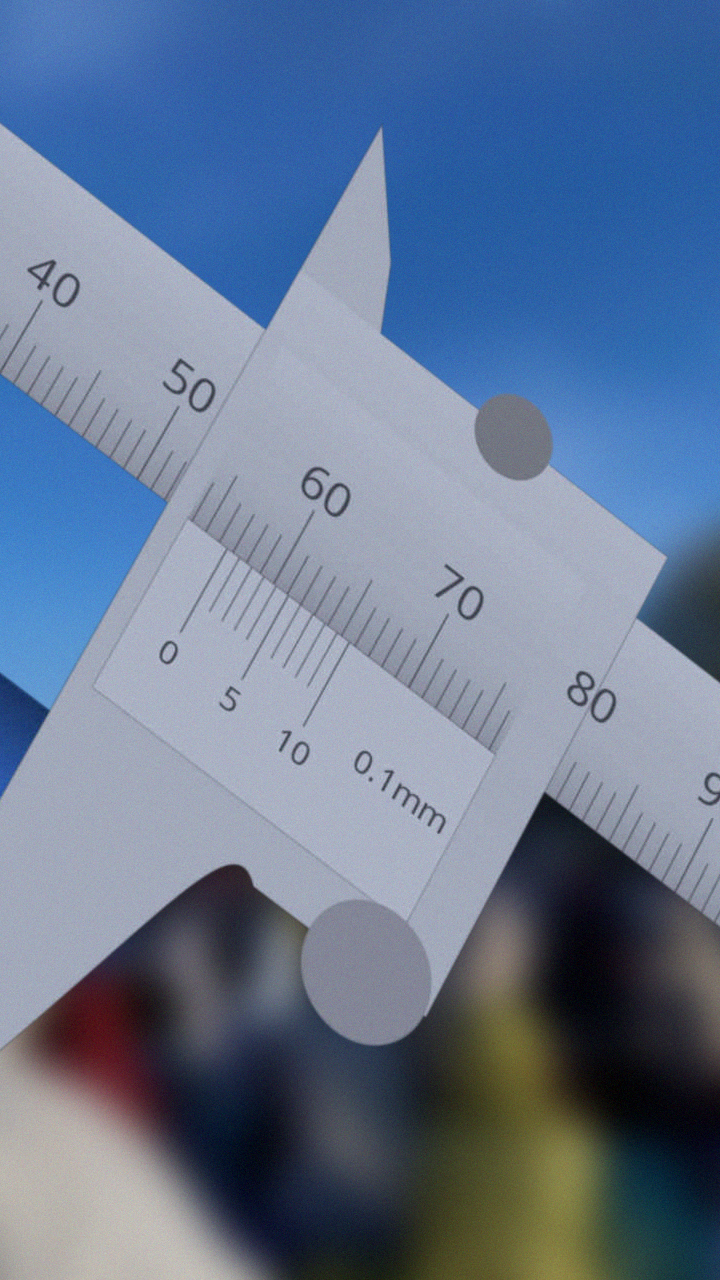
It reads 56.6 mm
